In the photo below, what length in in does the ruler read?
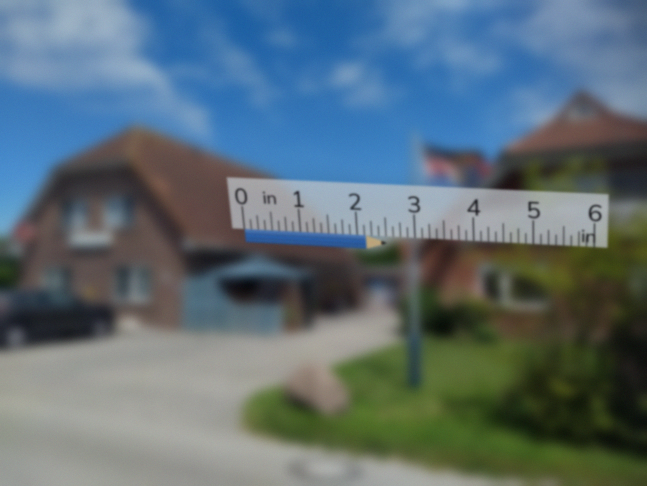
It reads 2.5 in
